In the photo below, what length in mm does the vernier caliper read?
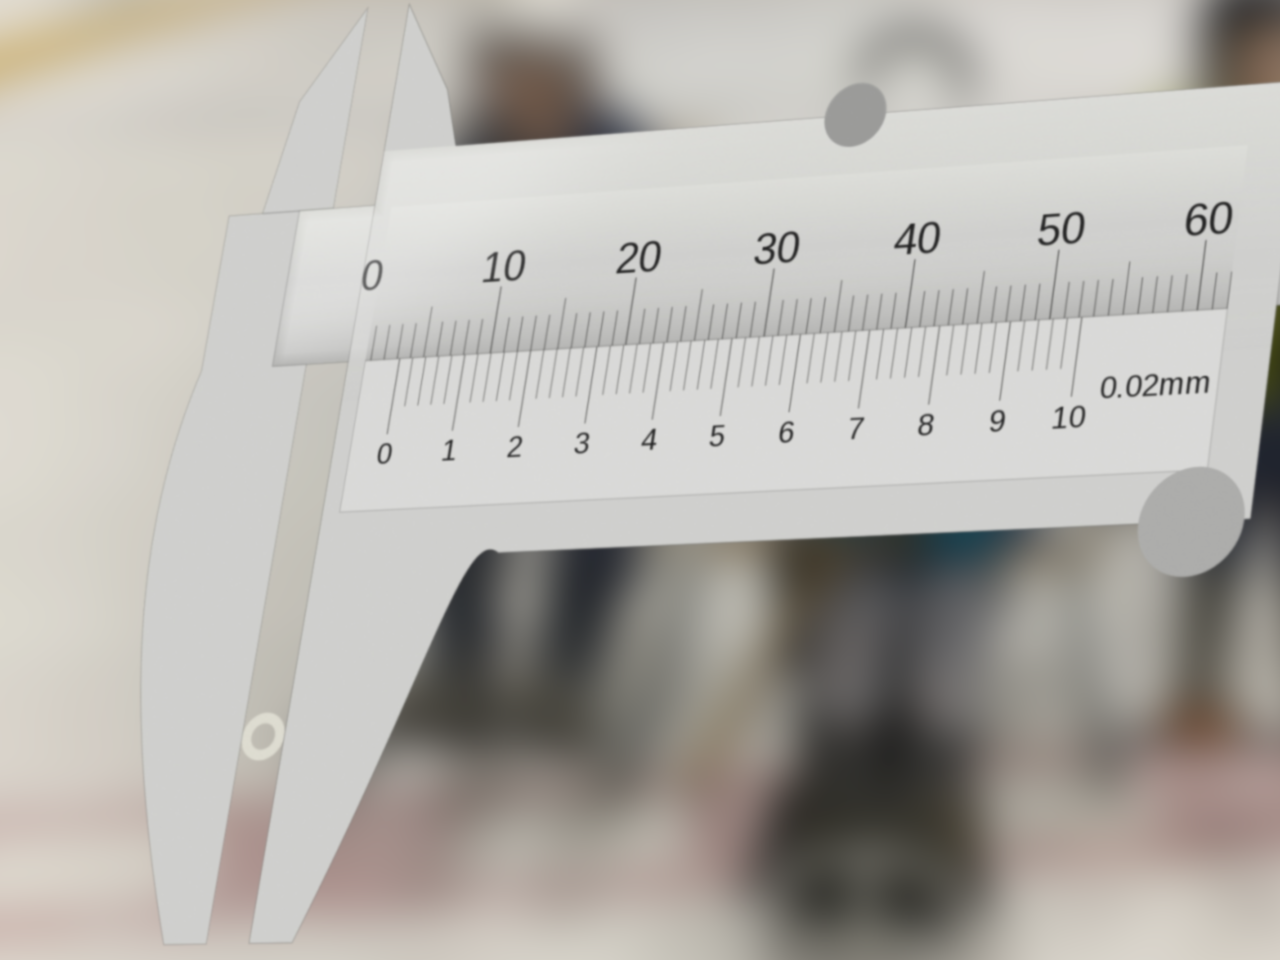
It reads 3.2 mm
